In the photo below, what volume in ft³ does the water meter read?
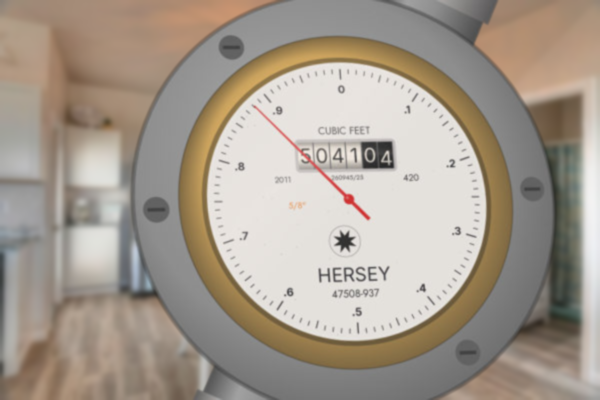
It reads 504103.88 ft³
